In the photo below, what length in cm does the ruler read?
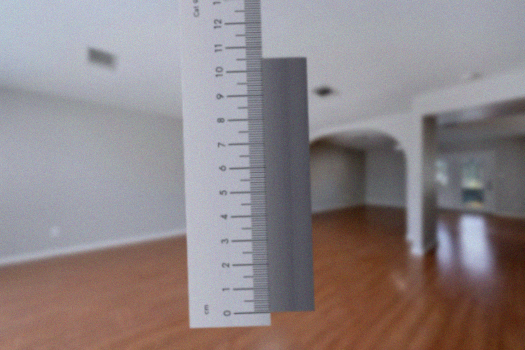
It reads 10.5 cm
